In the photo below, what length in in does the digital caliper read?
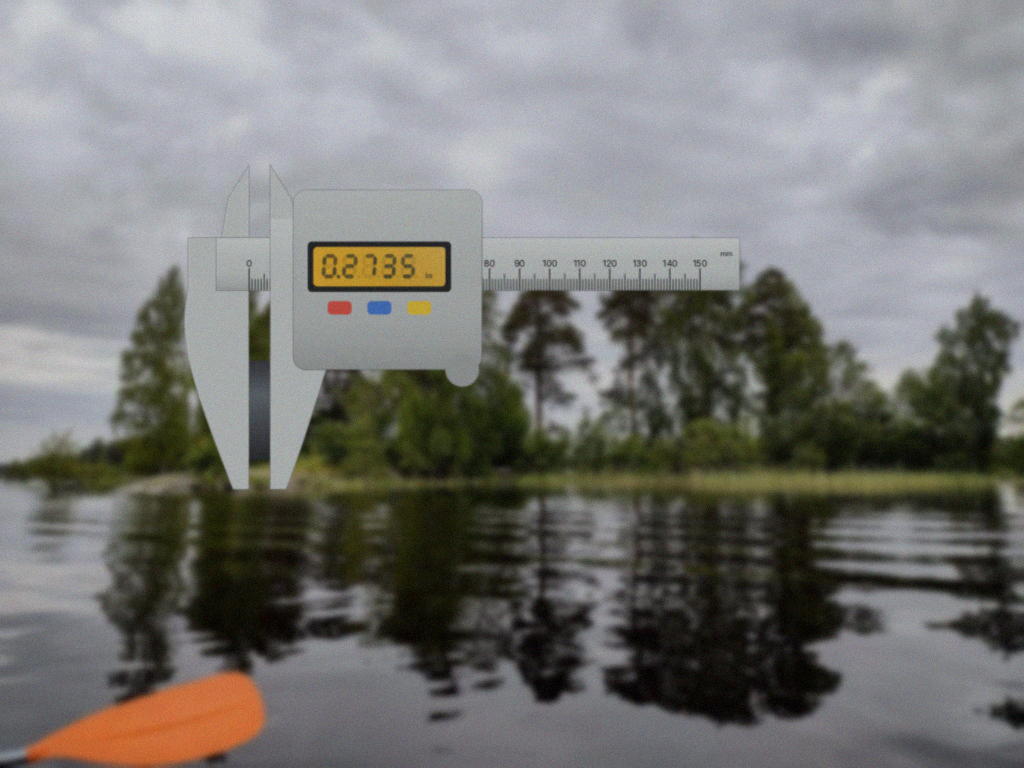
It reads 0.2735 in
